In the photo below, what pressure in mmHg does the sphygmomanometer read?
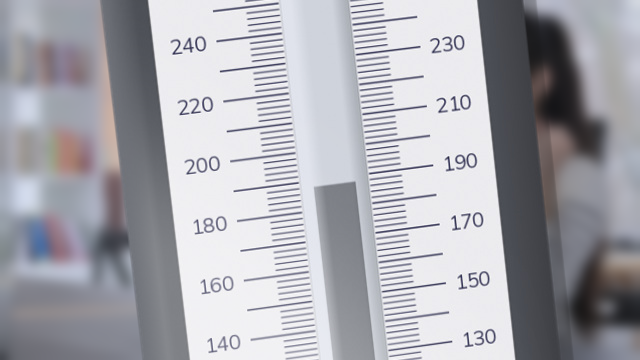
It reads 188 mmHg
